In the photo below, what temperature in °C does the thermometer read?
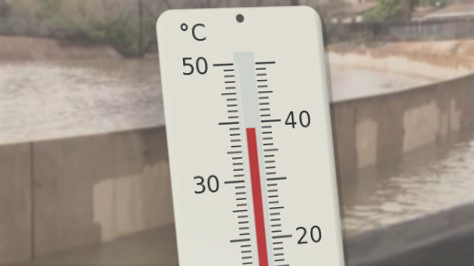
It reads 39 °C
